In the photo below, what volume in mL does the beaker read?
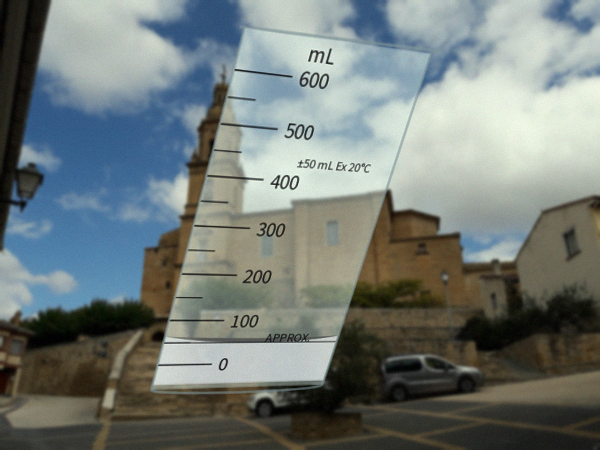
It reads 50 mL
